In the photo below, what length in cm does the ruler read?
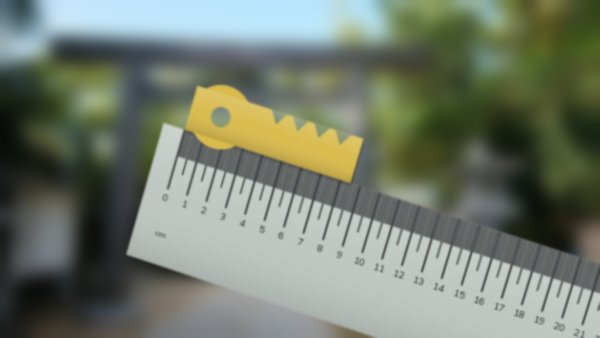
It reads 8.5 cm
